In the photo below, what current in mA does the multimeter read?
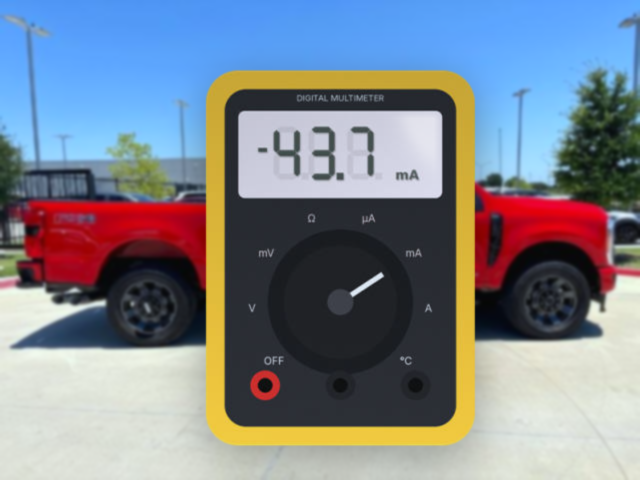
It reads -43.7 mA
